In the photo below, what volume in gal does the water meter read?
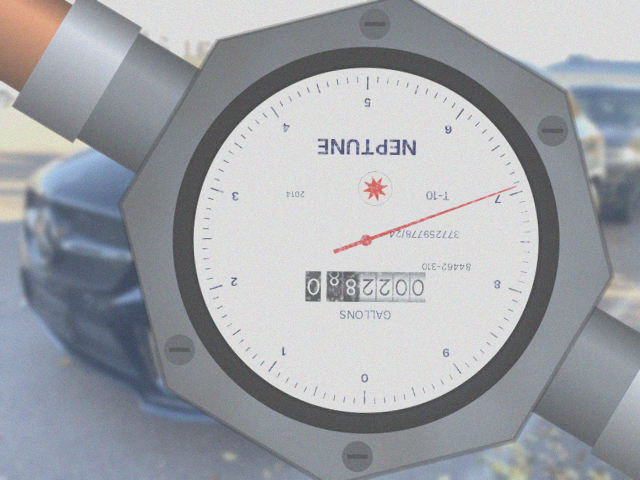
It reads 22876.9 gal
